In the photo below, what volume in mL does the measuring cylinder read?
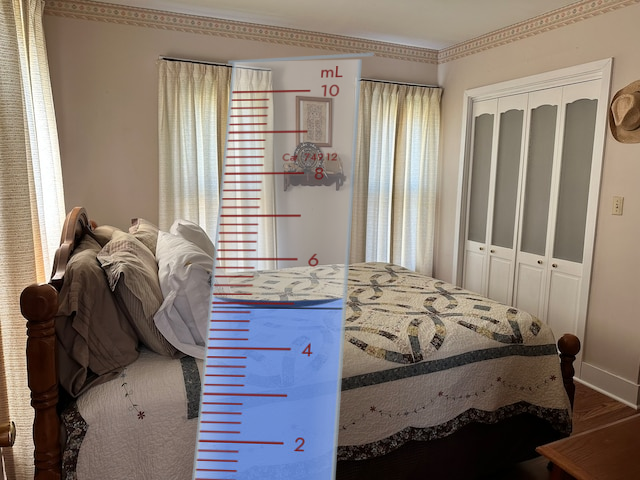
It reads 4.9 mL
